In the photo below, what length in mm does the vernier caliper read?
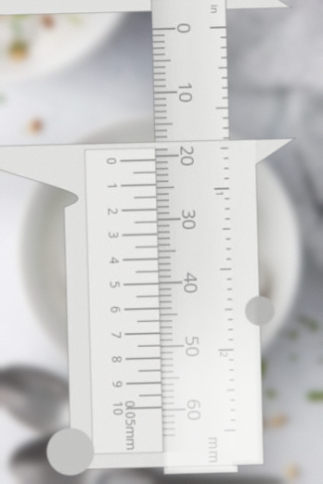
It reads 20.6 mm
